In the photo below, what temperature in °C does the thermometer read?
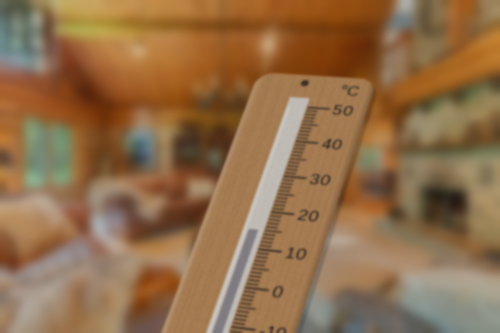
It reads 15 °C
